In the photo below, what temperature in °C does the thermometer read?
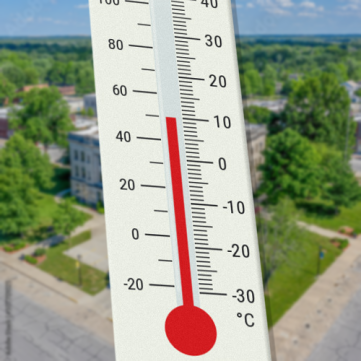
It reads 10 °C
